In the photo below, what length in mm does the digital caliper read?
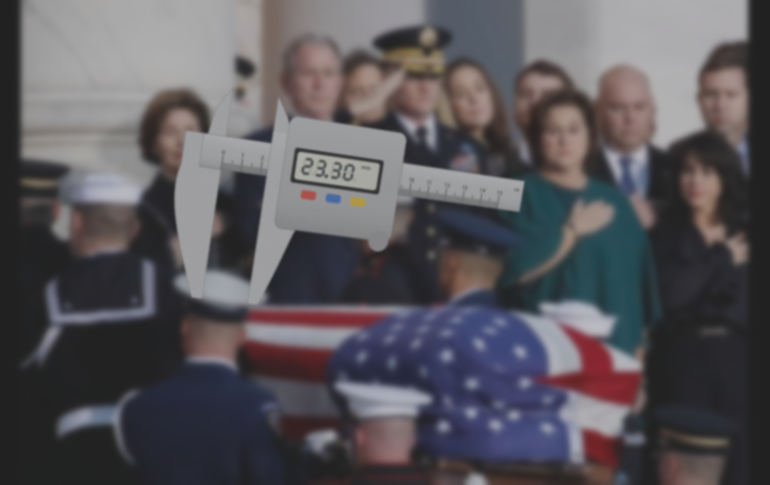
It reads 23.30 mm
